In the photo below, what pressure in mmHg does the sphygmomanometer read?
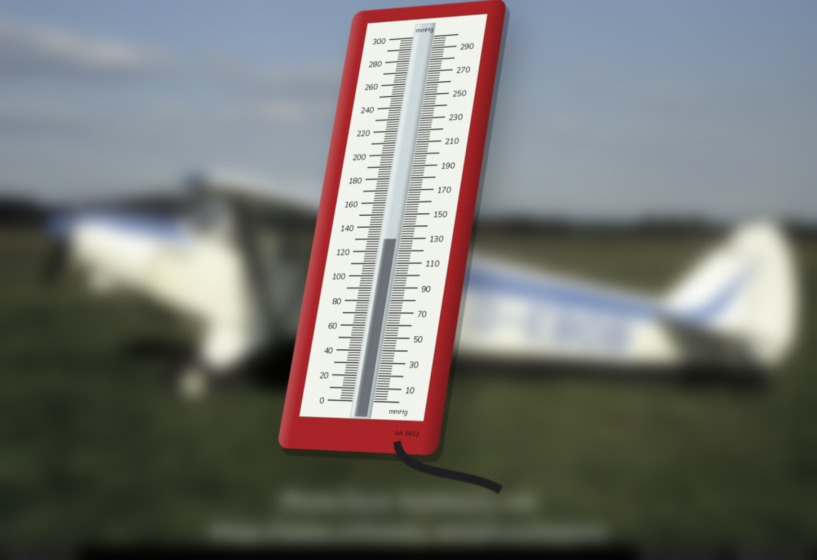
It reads 130 mmHg
